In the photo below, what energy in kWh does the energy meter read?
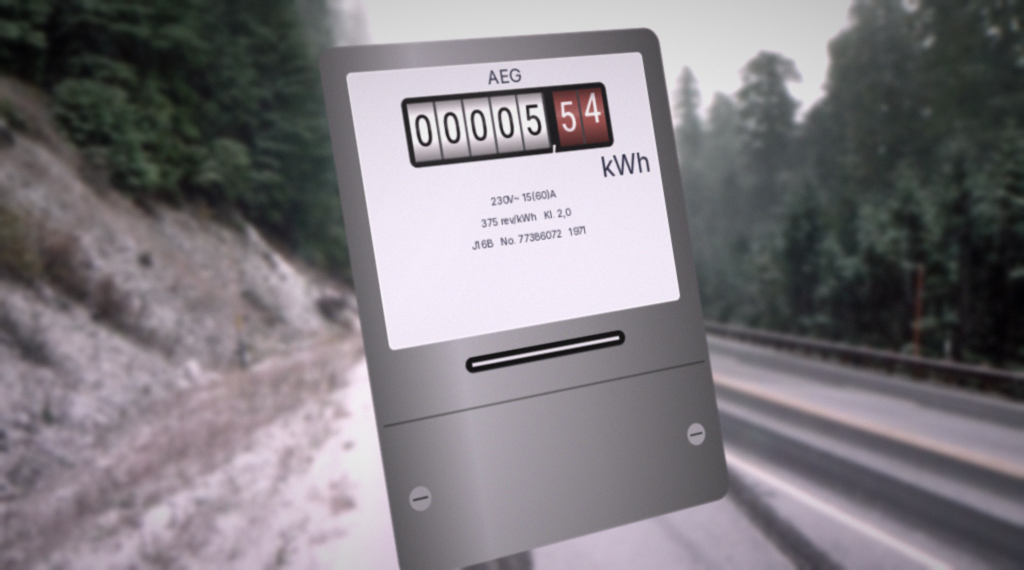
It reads 5.54 kWh
